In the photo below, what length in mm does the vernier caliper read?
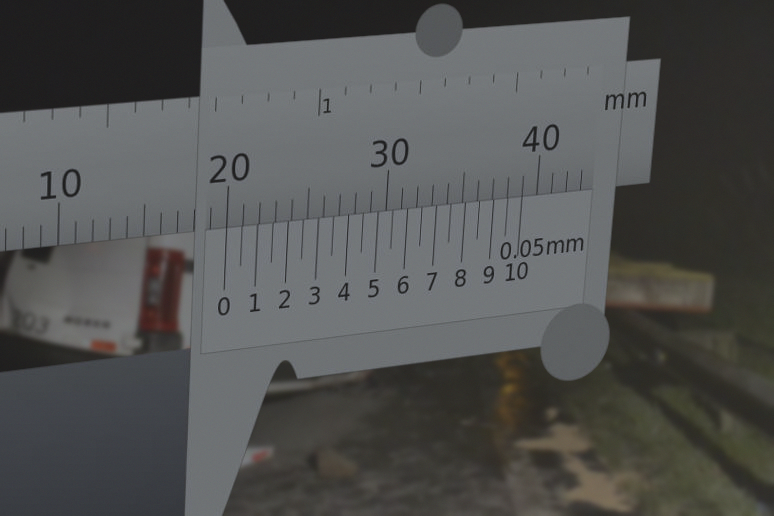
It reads 20.0 mm
